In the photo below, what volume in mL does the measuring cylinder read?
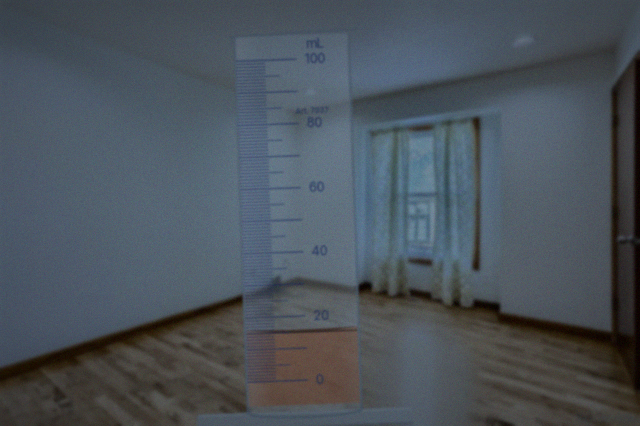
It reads 15 mL
